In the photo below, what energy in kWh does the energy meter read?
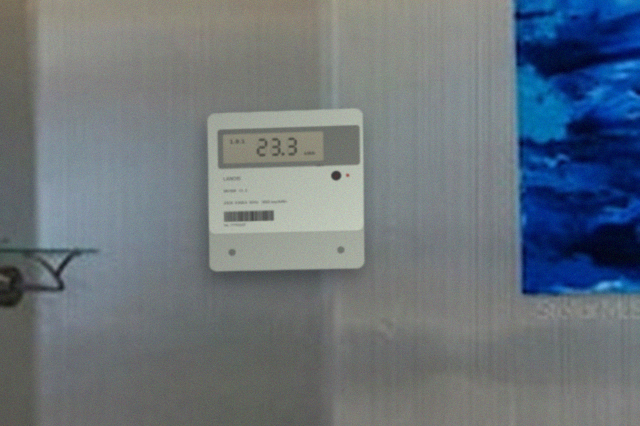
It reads 23.3 kWh
